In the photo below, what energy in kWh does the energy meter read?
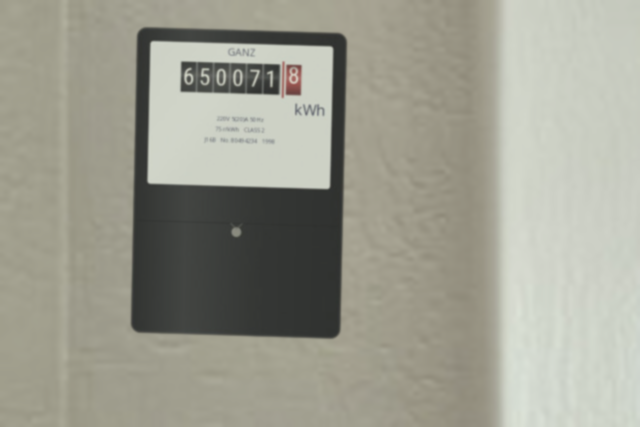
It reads 650071.8 kWh
